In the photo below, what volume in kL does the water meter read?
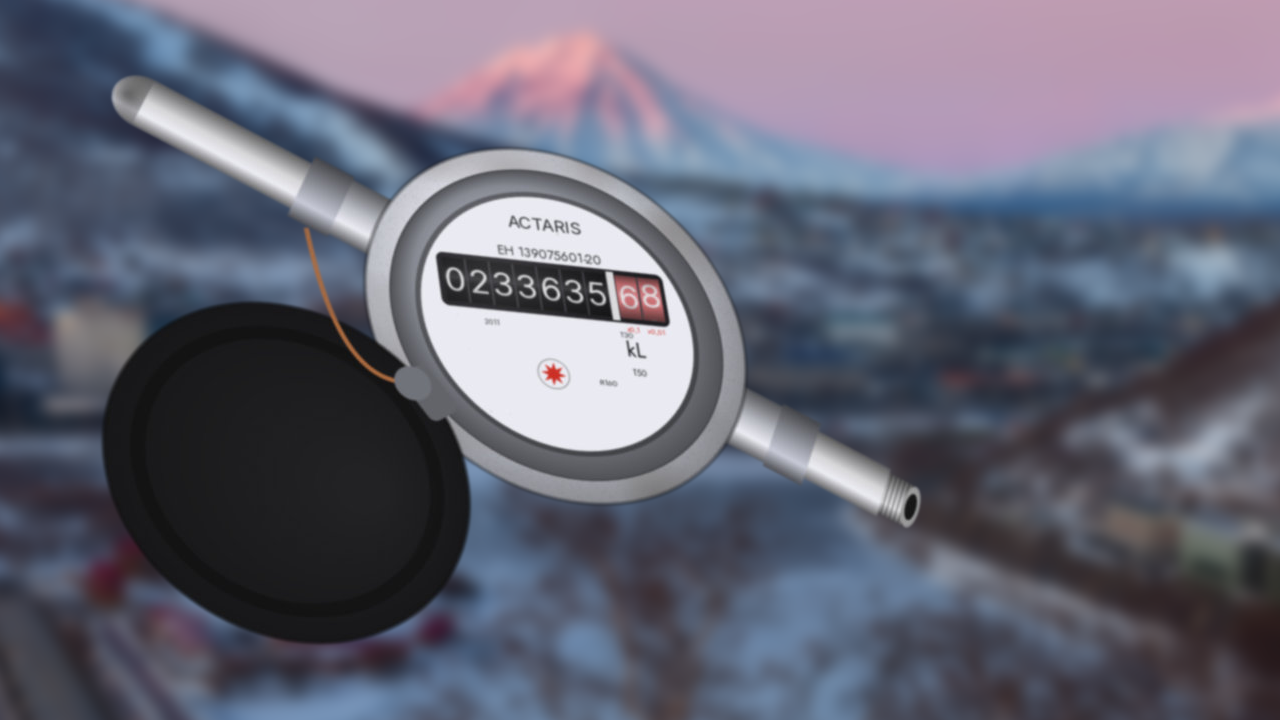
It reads 233635.68 kL
